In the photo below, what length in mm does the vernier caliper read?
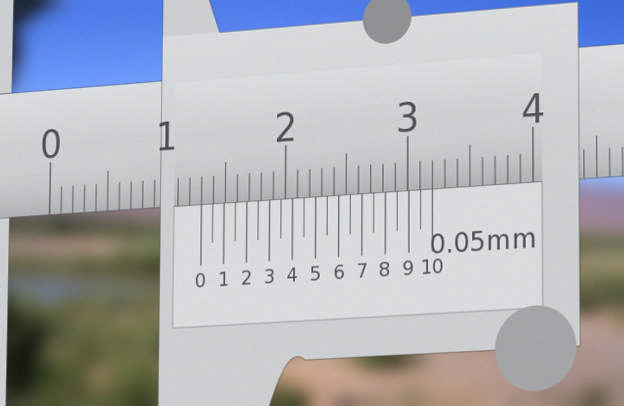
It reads 13.0 mm
